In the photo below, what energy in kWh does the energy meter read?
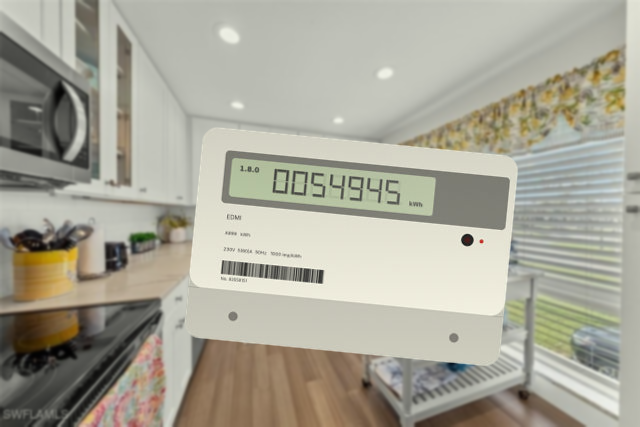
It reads 54945 kWh
